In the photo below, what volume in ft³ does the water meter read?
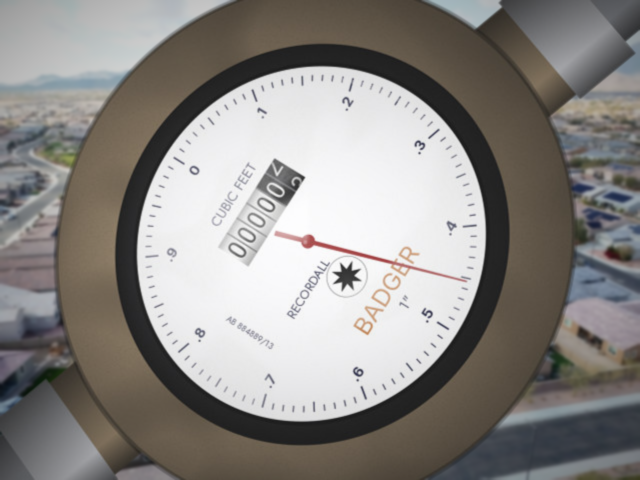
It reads 2.45 ft³
